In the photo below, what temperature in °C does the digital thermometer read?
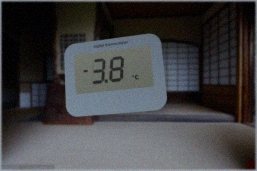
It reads -3.8 °C
